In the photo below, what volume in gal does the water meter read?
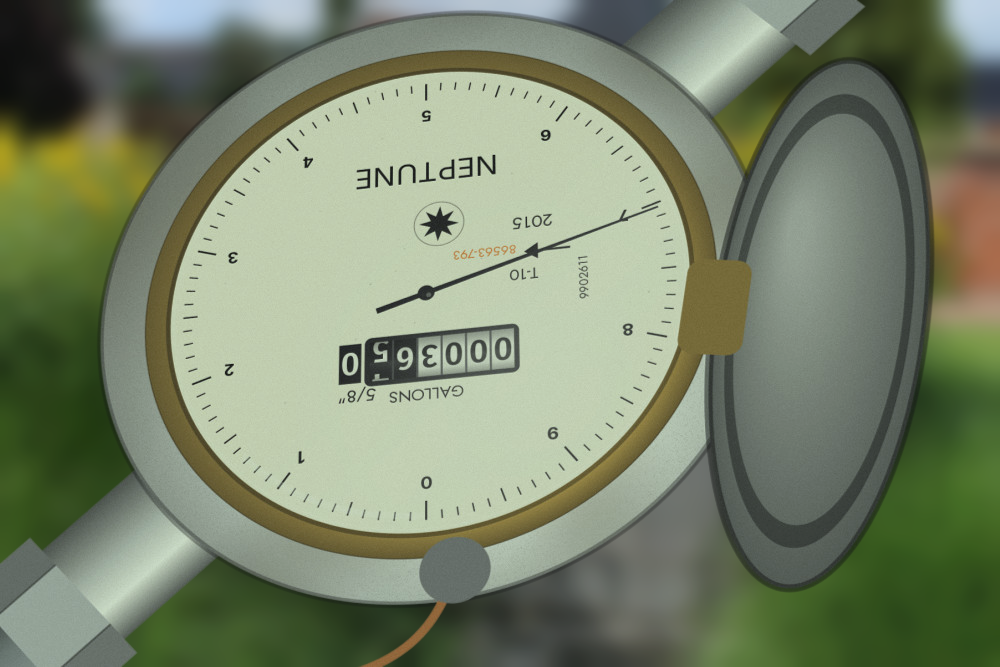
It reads 3647.0 gal
